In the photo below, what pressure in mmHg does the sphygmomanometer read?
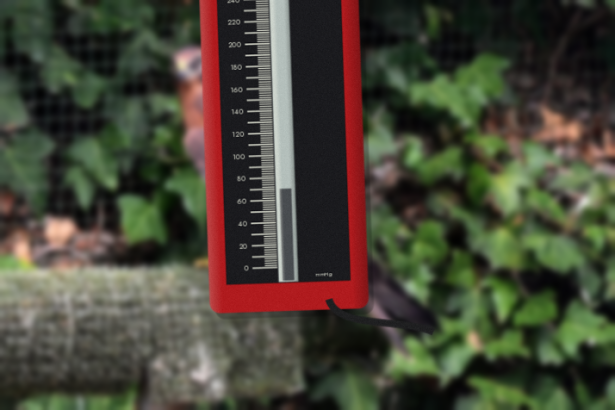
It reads 70 mmHg
